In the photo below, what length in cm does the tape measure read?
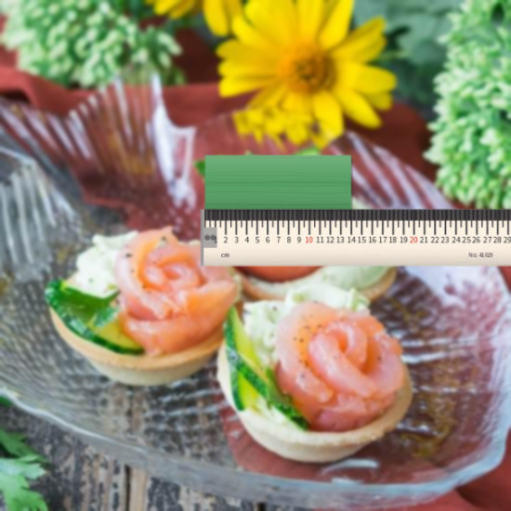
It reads 14 cm
